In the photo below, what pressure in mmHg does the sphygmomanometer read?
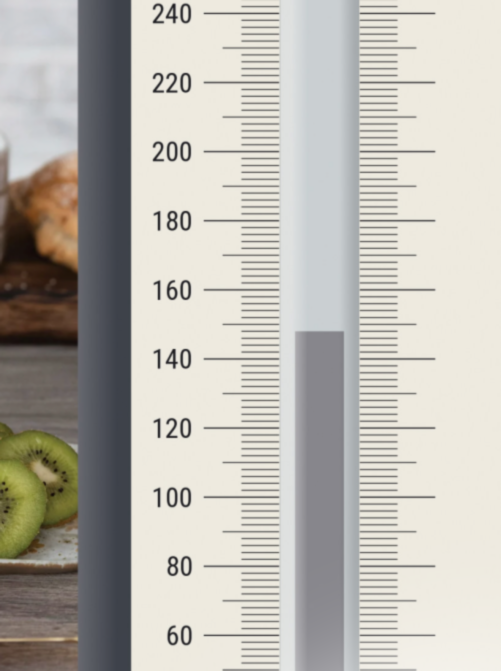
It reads 148 mmHg
